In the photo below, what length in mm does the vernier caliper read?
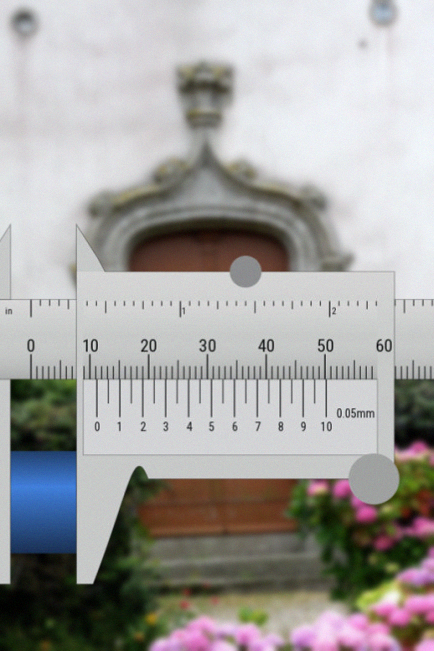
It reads 11.2 mm
